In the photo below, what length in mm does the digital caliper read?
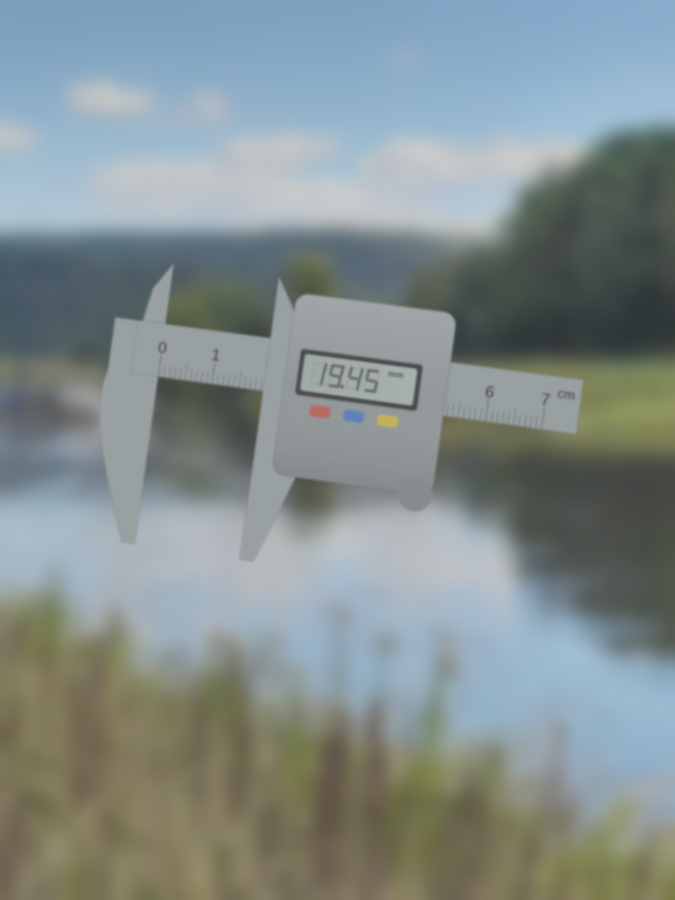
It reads 19.45 mm
